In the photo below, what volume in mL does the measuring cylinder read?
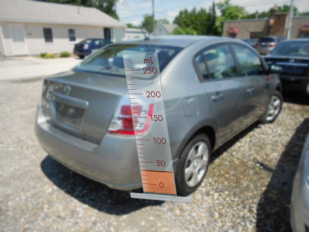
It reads 30 mL
